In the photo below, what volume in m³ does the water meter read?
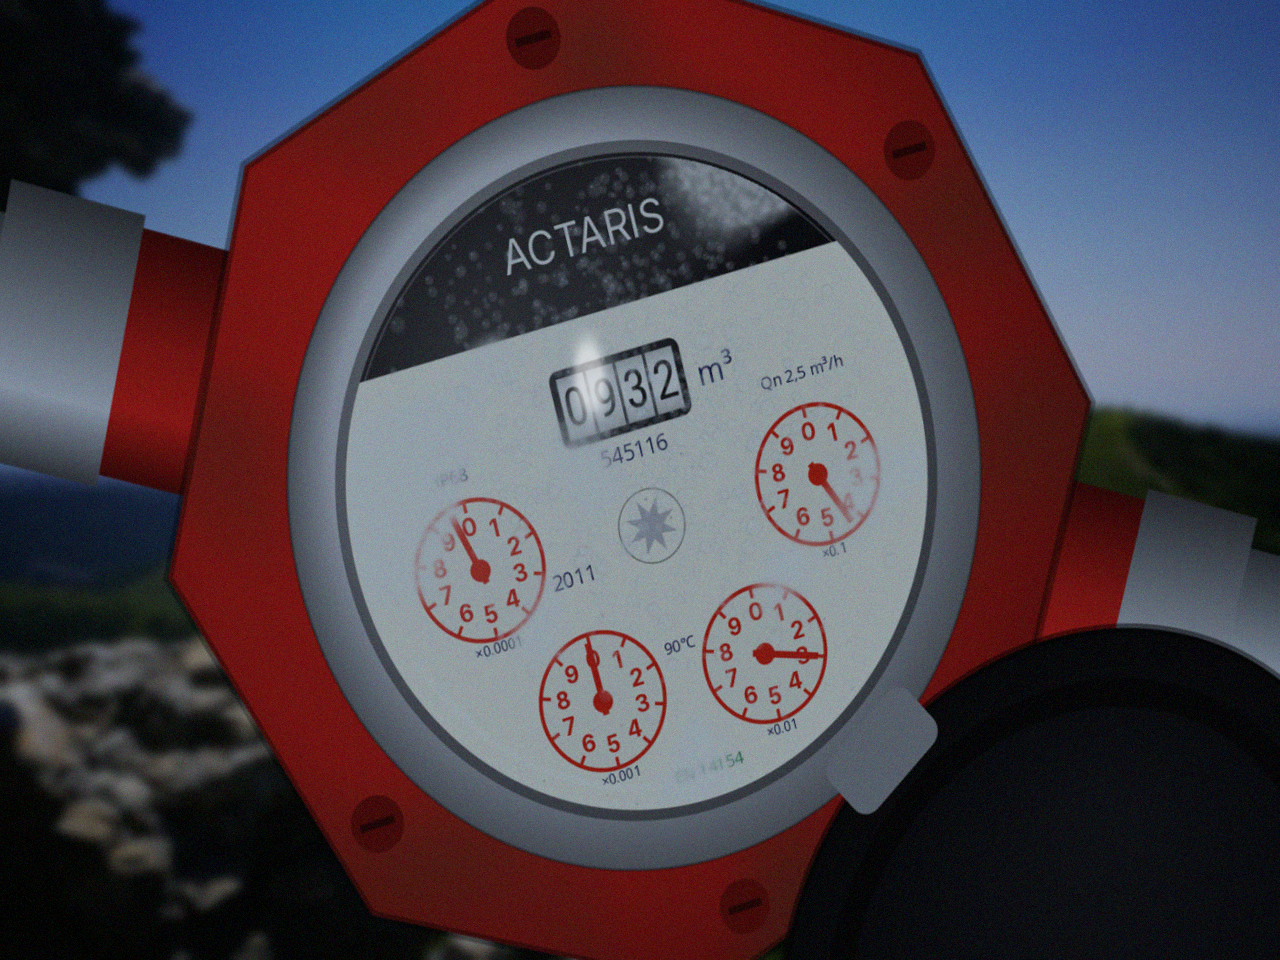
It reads 932.4299 m³
